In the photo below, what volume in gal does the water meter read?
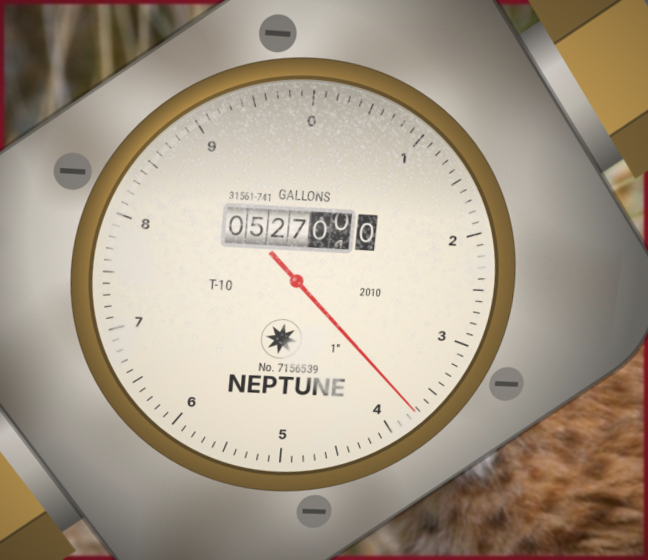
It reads 527003.7 gal
